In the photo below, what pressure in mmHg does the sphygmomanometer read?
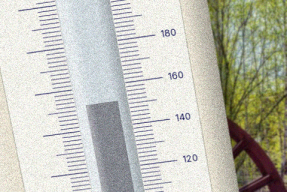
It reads 152 mmHg
